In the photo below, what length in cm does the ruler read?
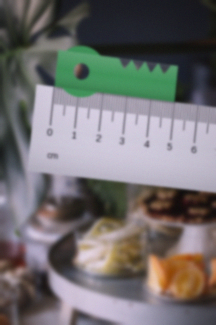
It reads 5 cm
